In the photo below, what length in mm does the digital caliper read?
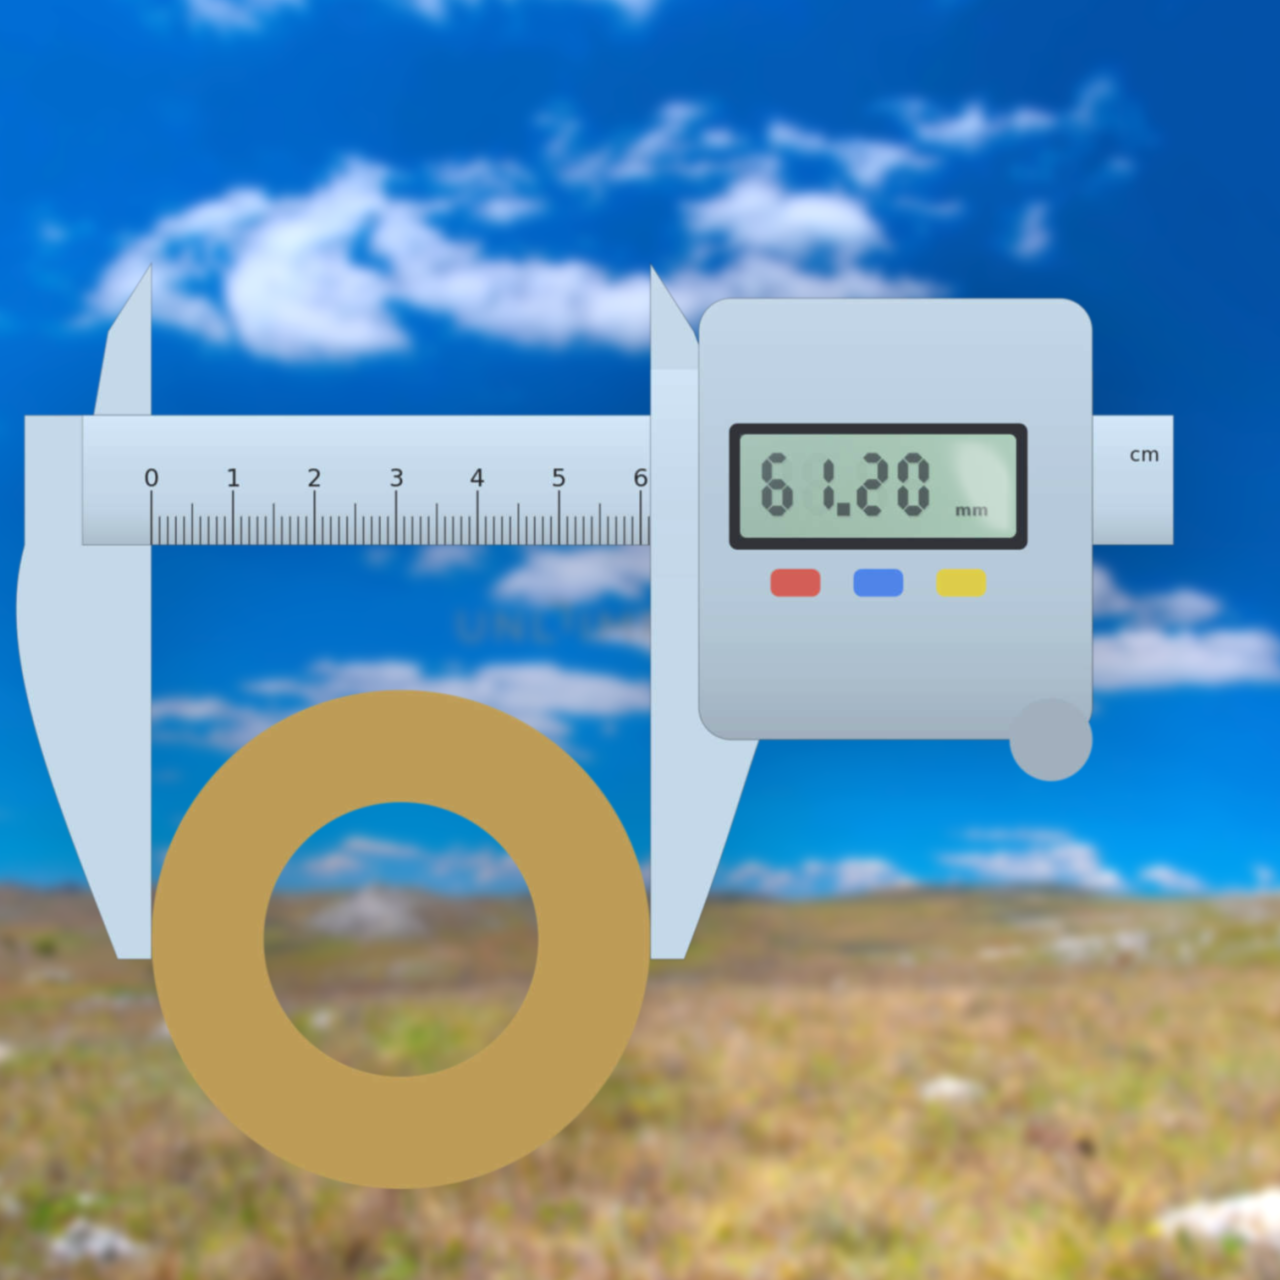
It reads 61.20 mm
